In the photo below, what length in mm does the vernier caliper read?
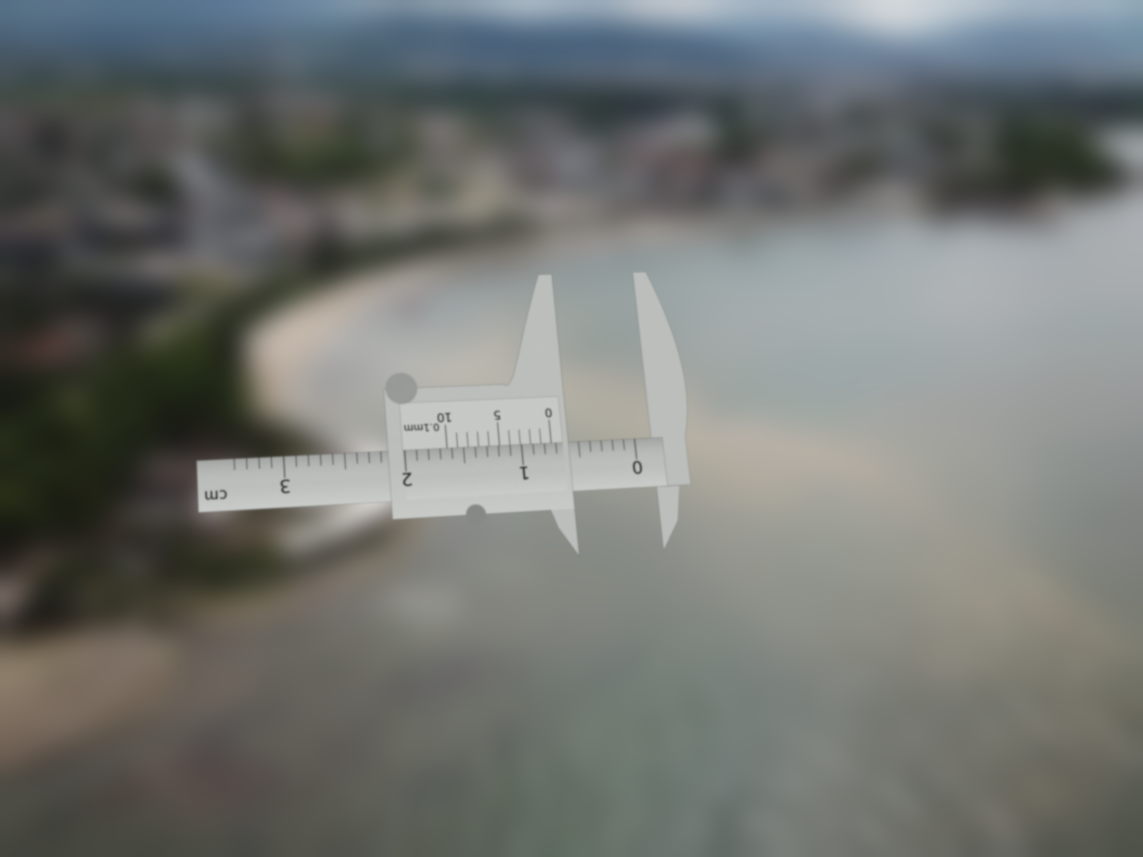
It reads 7.4 mm
